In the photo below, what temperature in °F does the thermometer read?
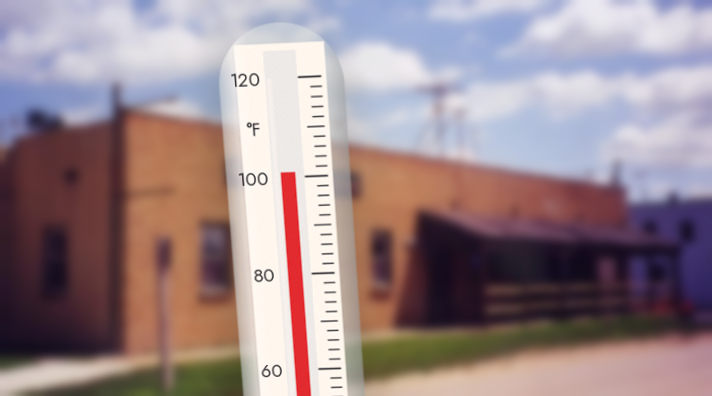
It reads 101 °F
